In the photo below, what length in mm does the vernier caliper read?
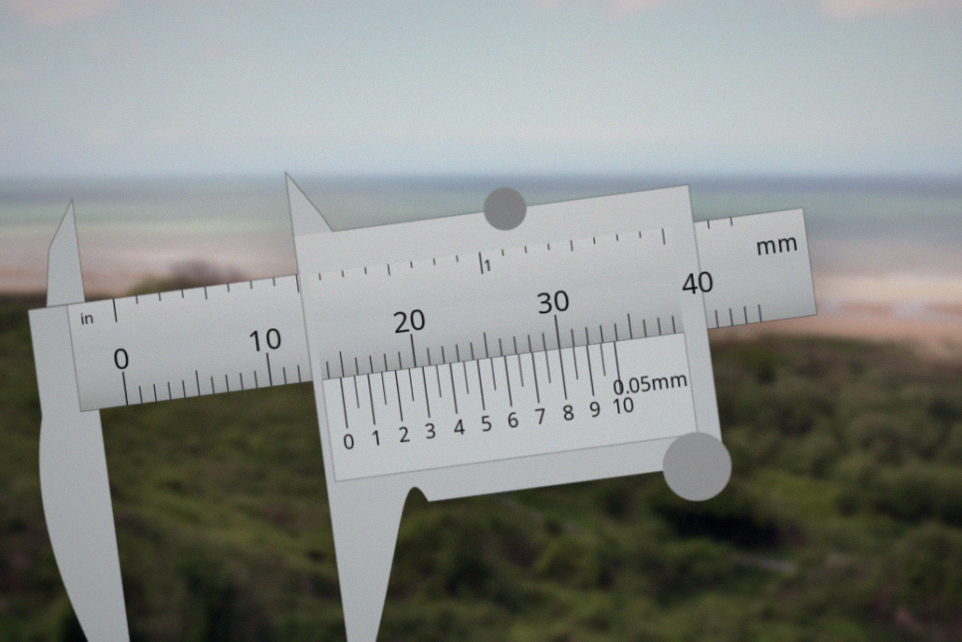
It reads 14.8 mm
